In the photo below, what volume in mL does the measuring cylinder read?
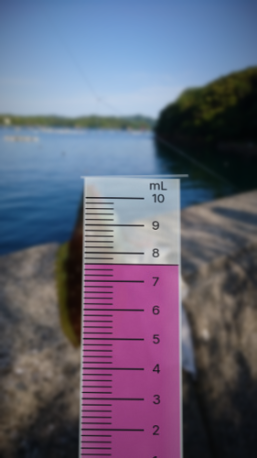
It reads 7.6 mL
